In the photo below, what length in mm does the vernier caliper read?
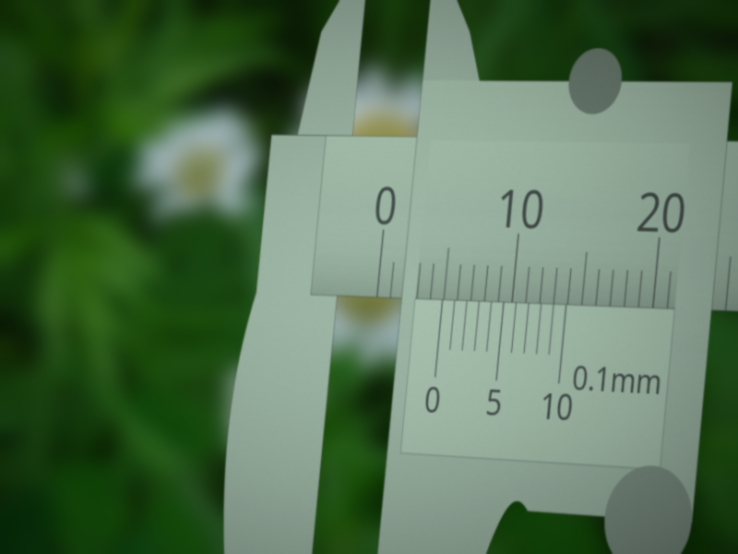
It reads 4.9 mm
